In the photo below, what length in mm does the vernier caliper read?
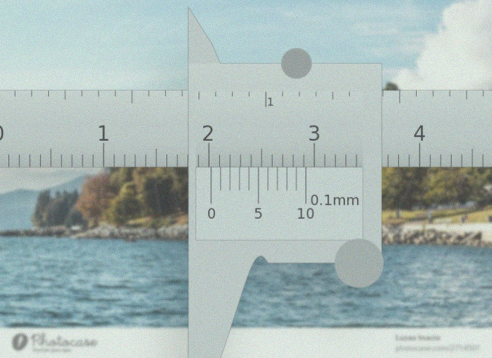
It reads 20.2 mm
